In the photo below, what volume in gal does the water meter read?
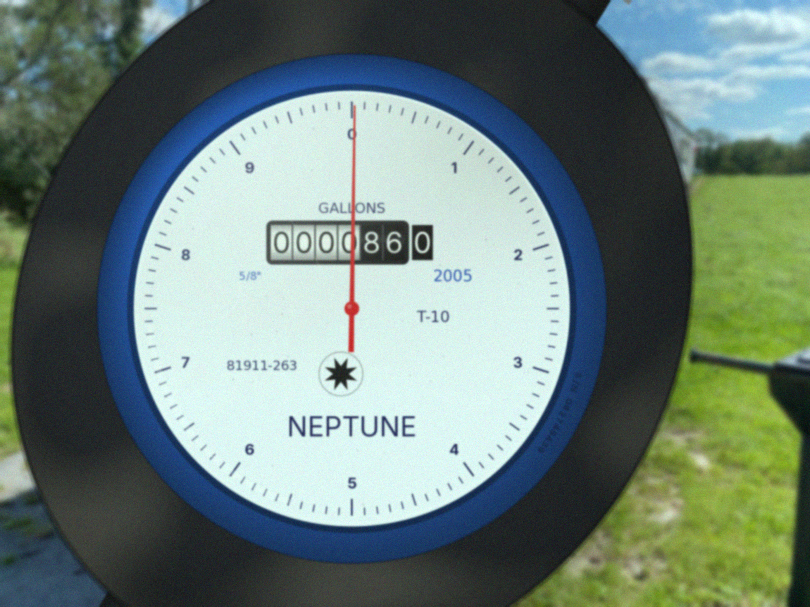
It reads 860.0 gal
